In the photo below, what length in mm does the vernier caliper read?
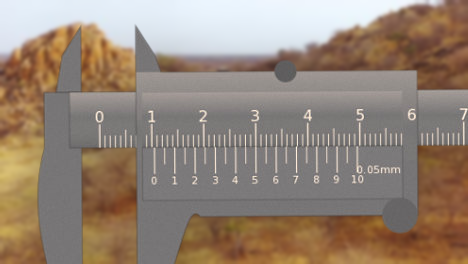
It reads 10.5 mm
